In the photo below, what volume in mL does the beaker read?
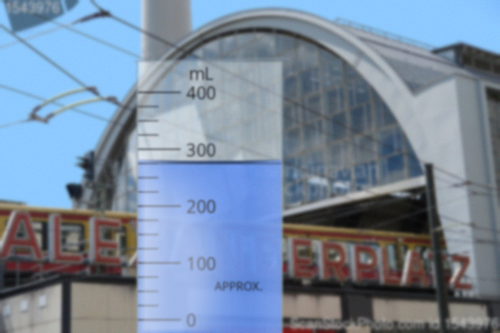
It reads 275 mL
